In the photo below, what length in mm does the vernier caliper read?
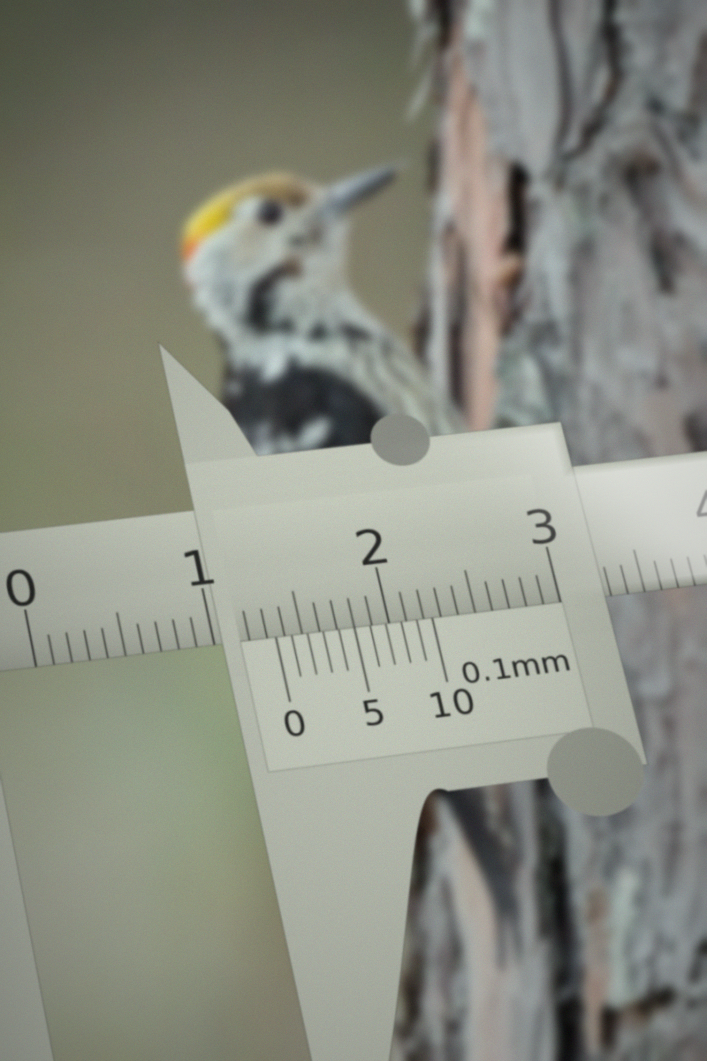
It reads 13.5 mm
